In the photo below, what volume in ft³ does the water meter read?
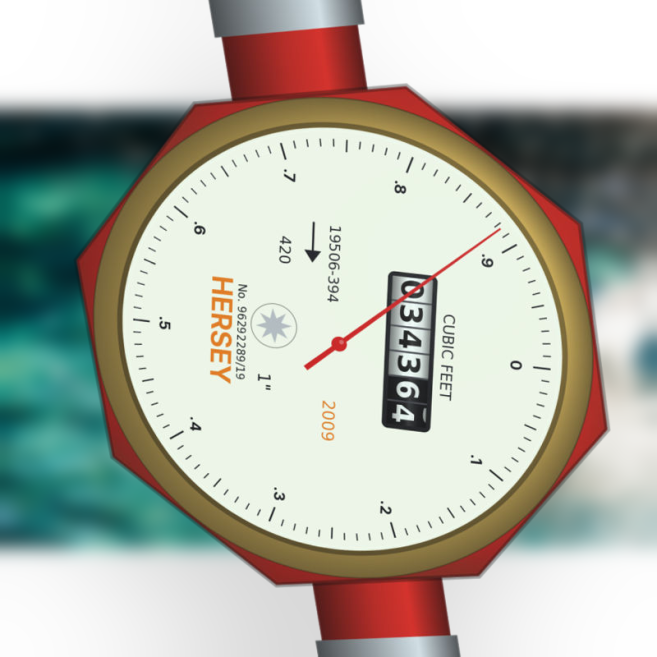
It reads 34363.88 ft³
